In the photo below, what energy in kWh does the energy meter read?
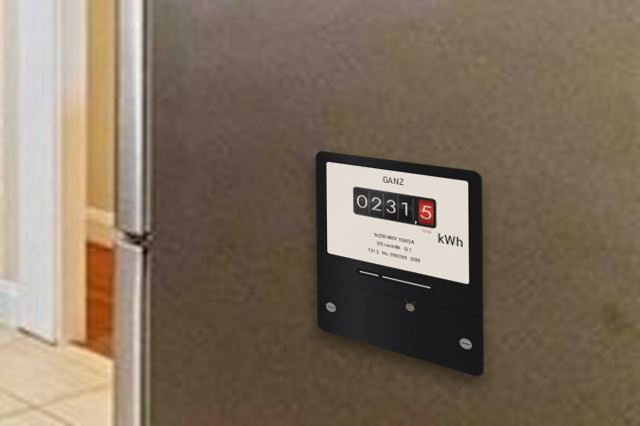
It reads 231.5 kWh
